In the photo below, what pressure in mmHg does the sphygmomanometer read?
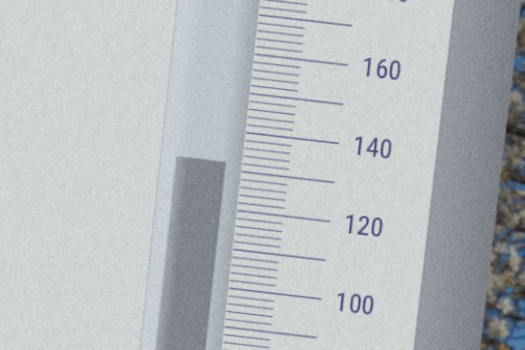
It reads 132 mmHg
